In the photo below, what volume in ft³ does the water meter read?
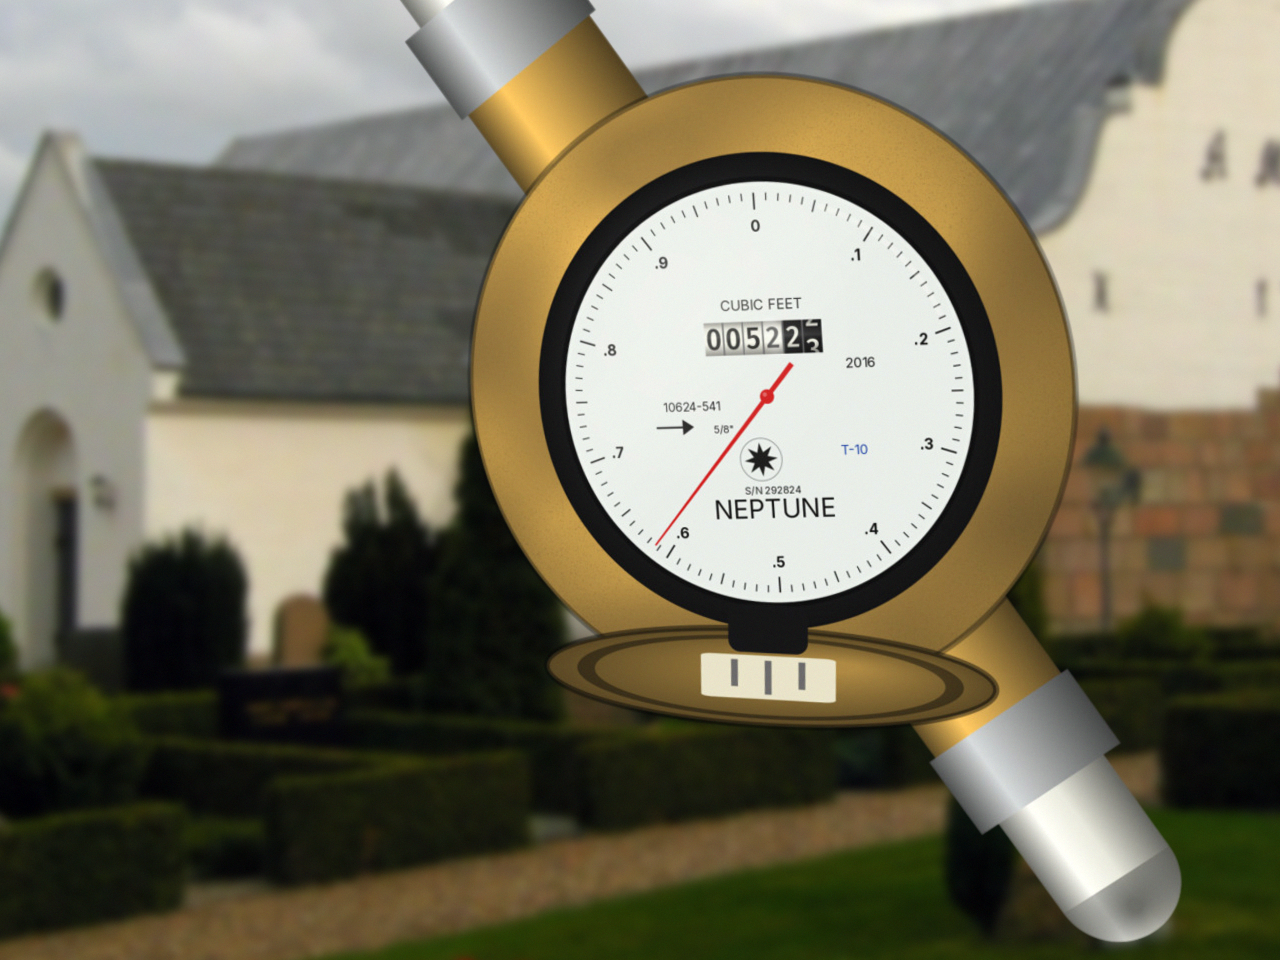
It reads 5222.61 ft³
